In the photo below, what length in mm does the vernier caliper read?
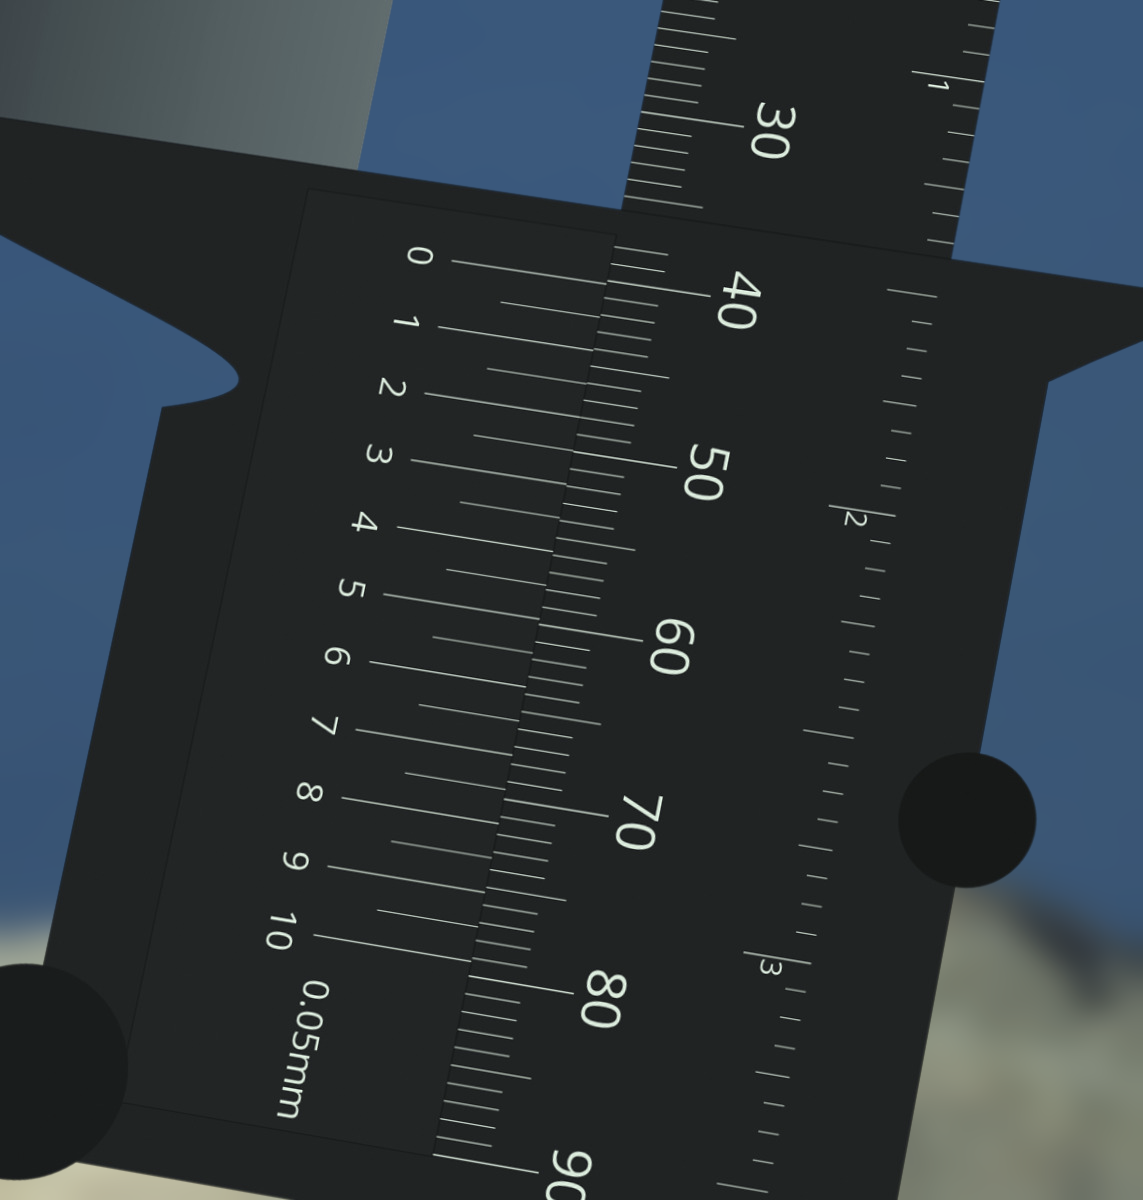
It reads 40.2 mm
